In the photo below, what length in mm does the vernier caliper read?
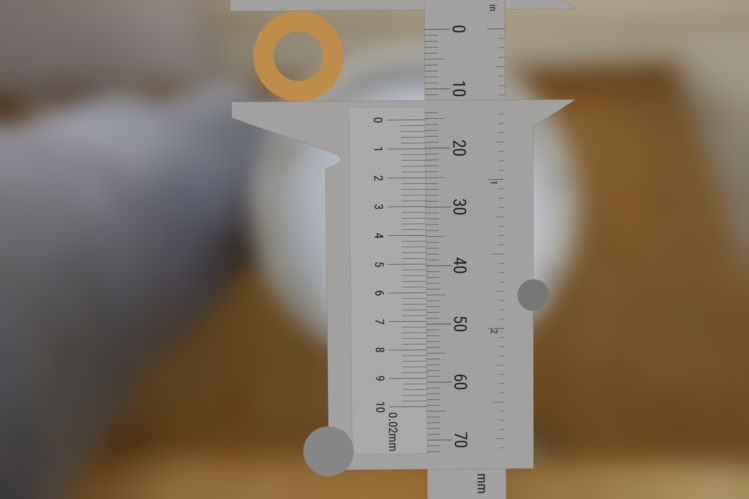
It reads 15.2 mm
